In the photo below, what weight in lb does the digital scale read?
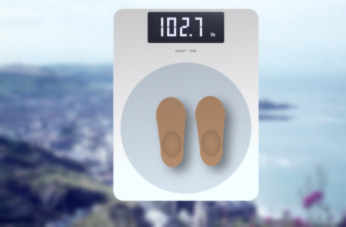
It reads 102.7 lb
